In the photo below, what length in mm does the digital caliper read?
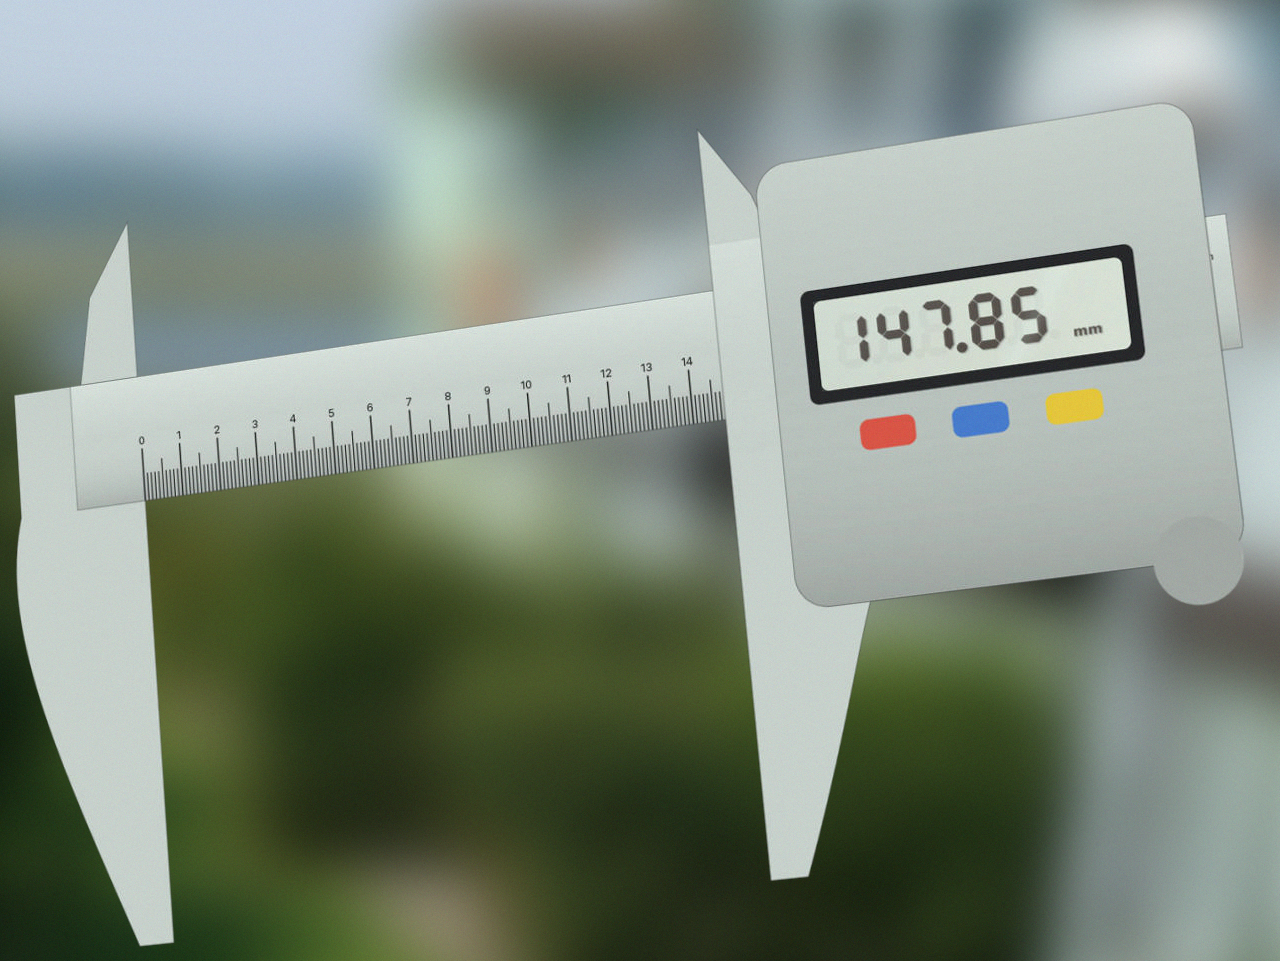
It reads 147.85 mm
